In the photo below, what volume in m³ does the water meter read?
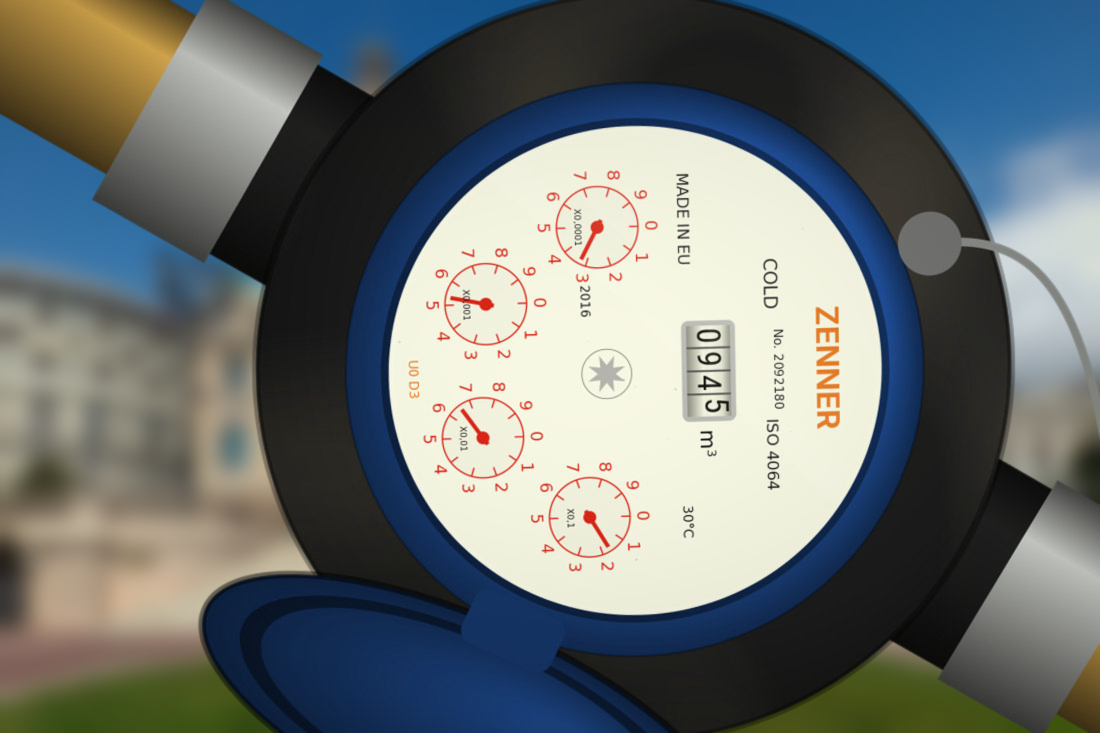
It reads 945.1653 m³
